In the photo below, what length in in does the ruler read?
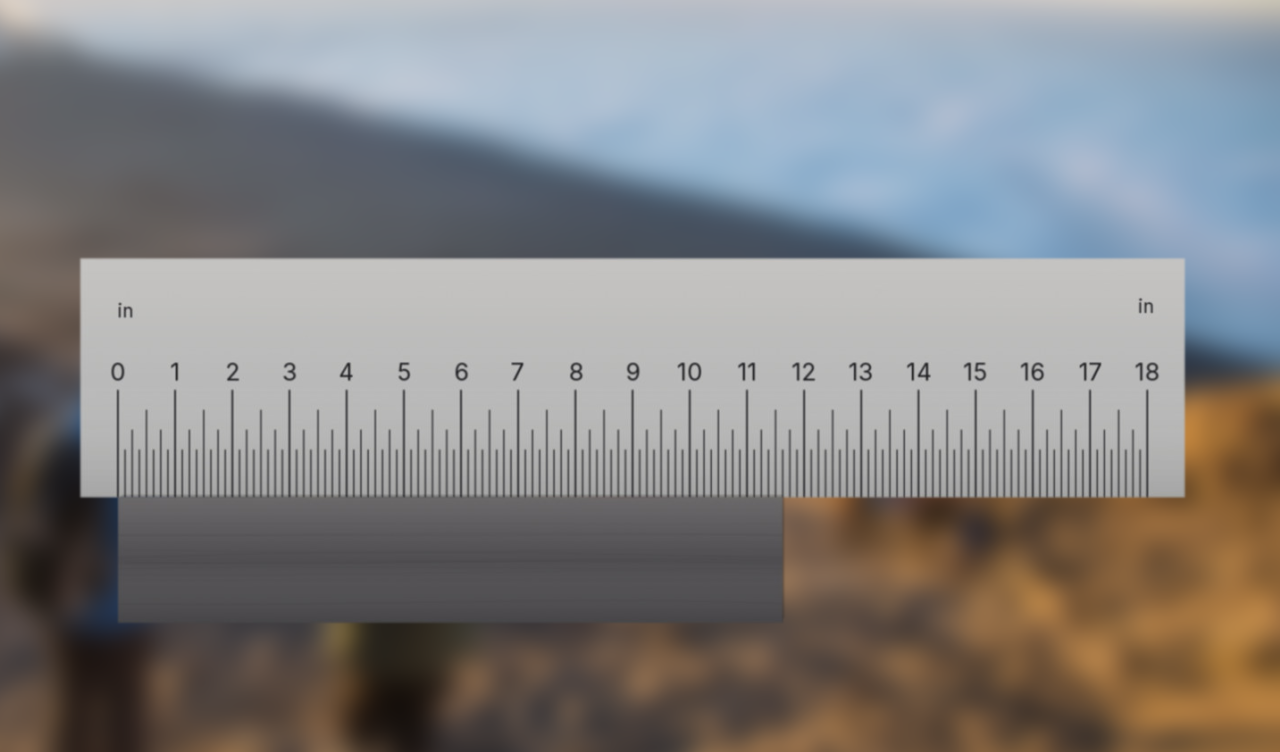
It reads 11.625 in
